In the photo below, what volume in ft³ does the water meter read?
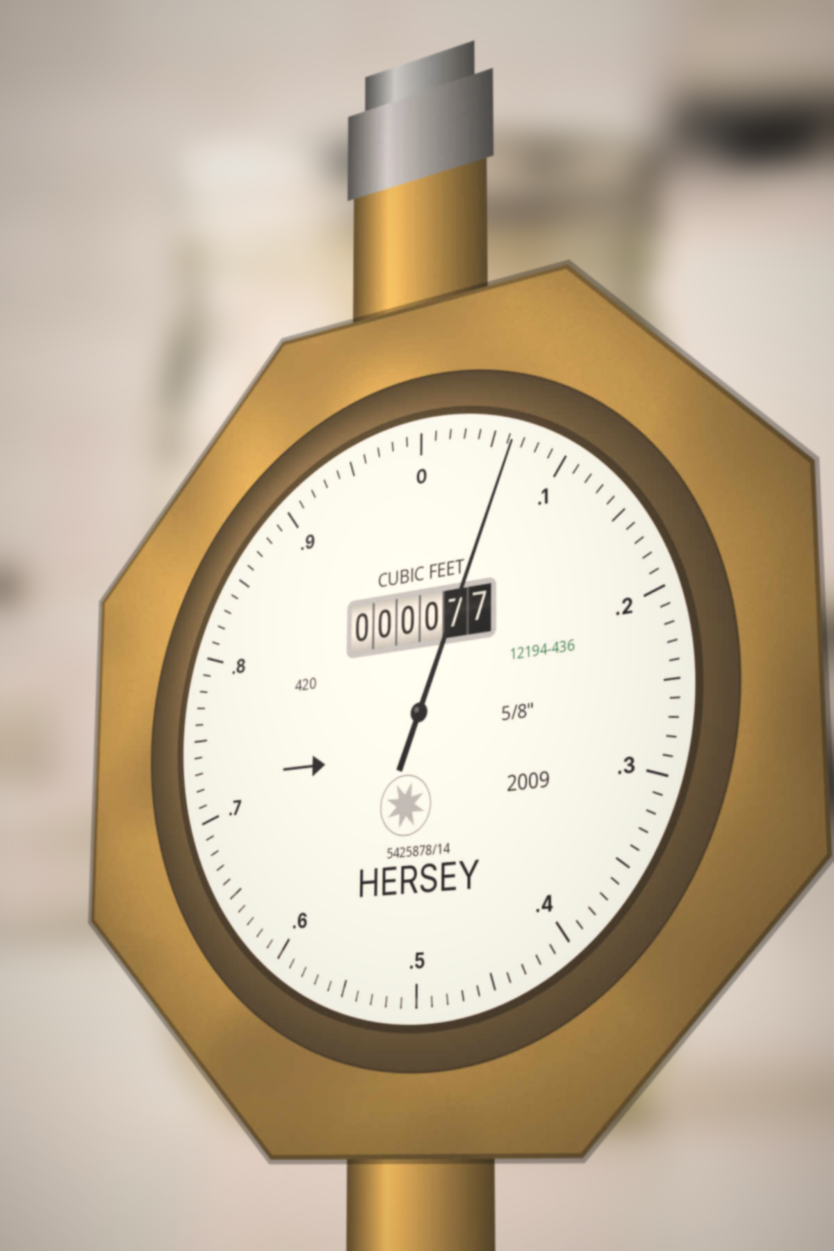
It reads 77.06 ft³
